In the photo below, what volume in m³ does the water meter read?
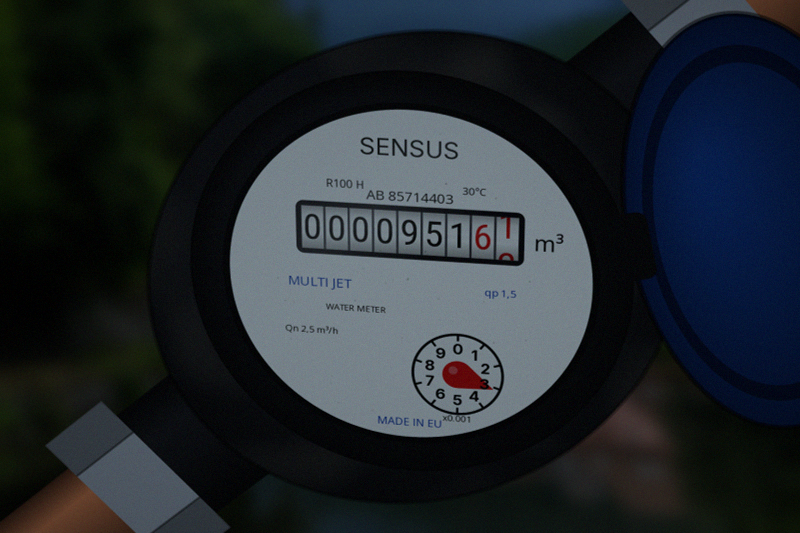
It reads 951.613 m³
